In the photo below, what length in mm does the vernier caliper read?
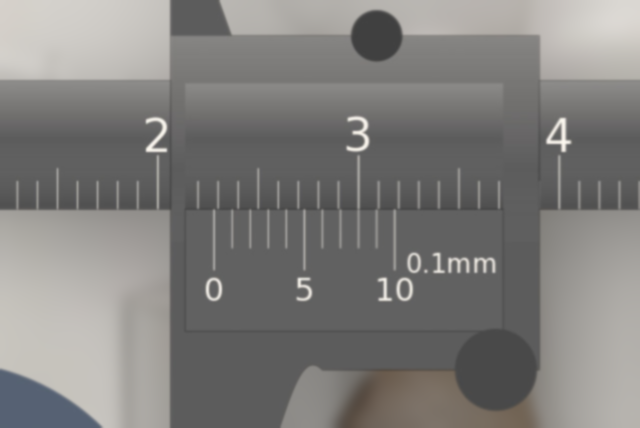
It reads 22.8 mm
